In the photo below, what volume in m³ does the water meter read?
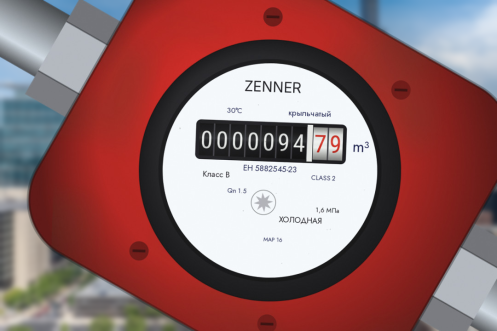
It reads 94.79 m³
